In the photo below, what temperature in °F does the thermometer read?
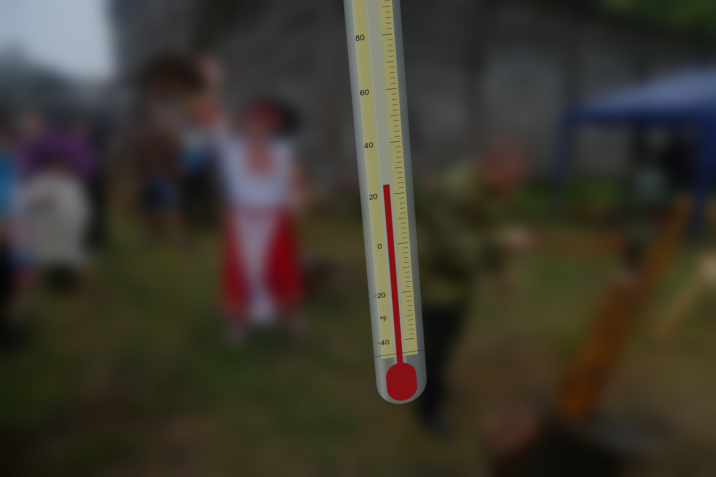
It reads 24 °F
